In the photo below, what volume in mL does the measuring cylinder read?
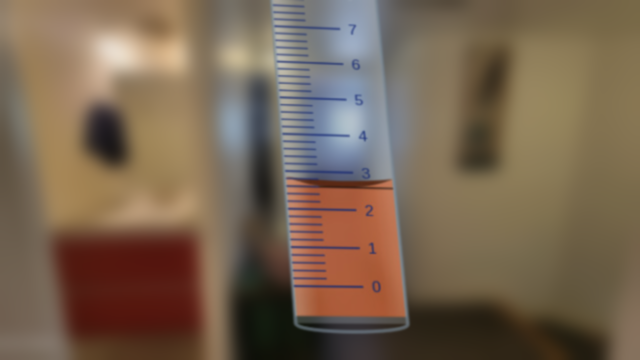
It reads 2.6 mL
